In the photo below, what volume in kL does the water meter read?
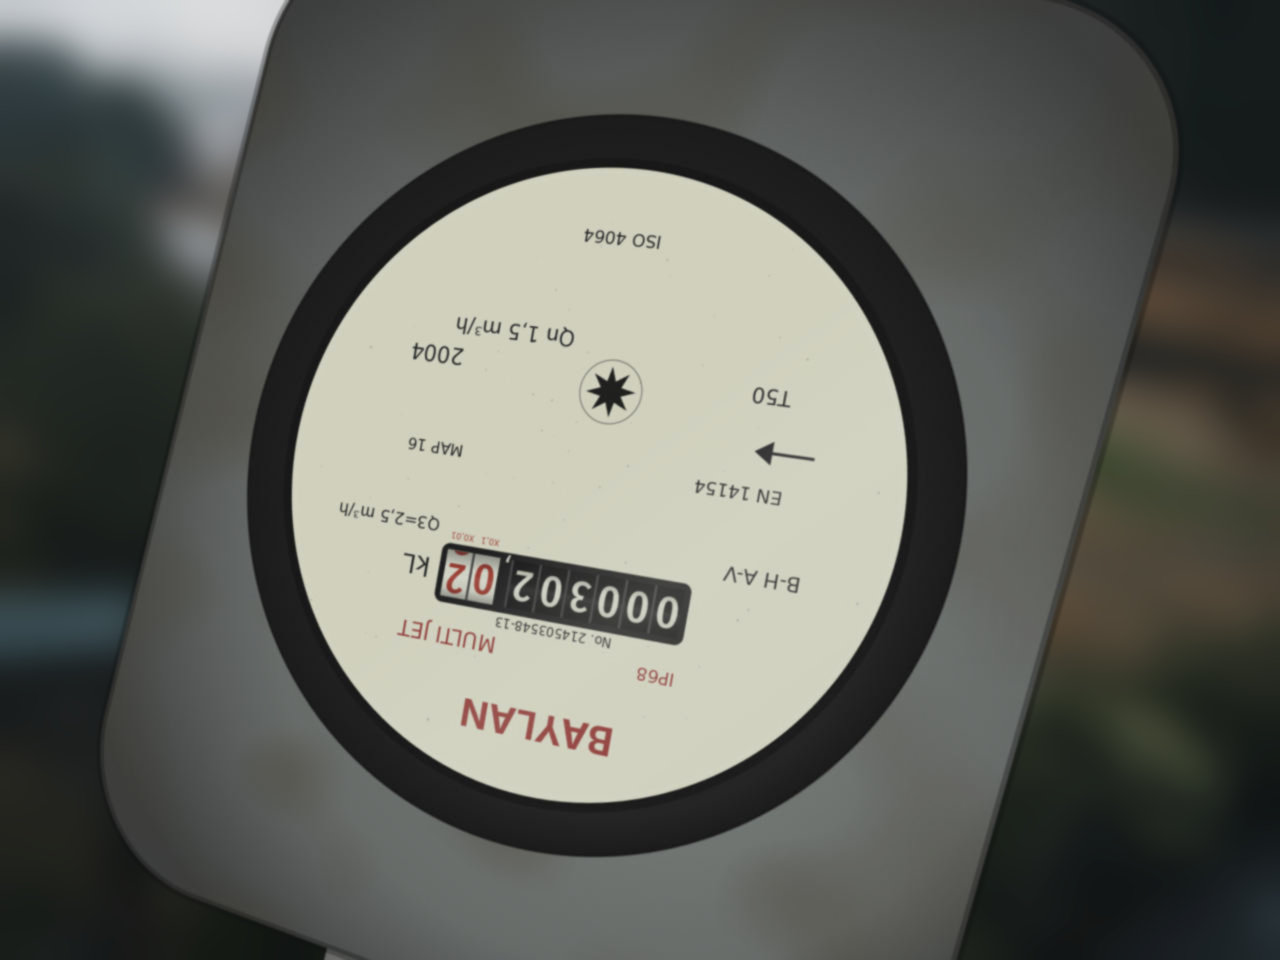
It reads 302.02 kL
